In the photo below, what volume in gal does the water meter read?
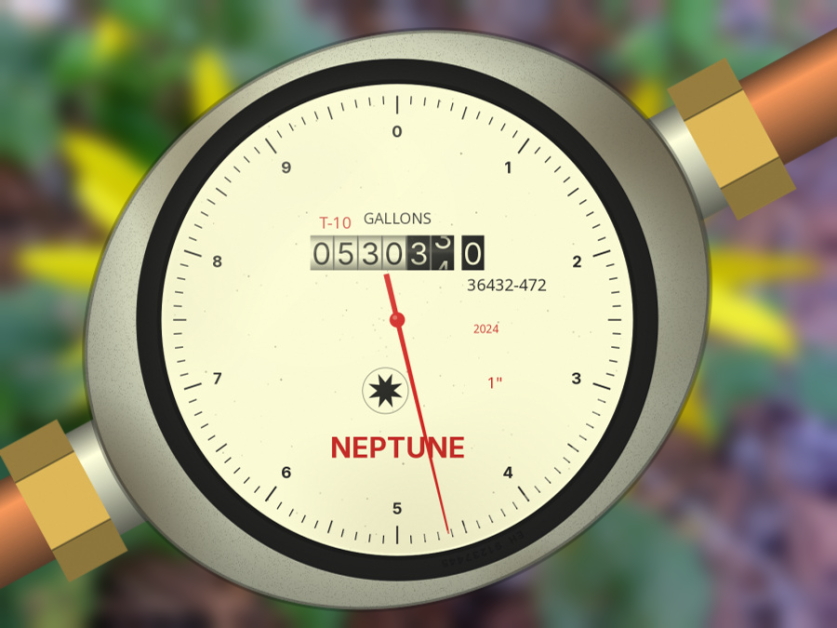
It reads 530334.6 gal
